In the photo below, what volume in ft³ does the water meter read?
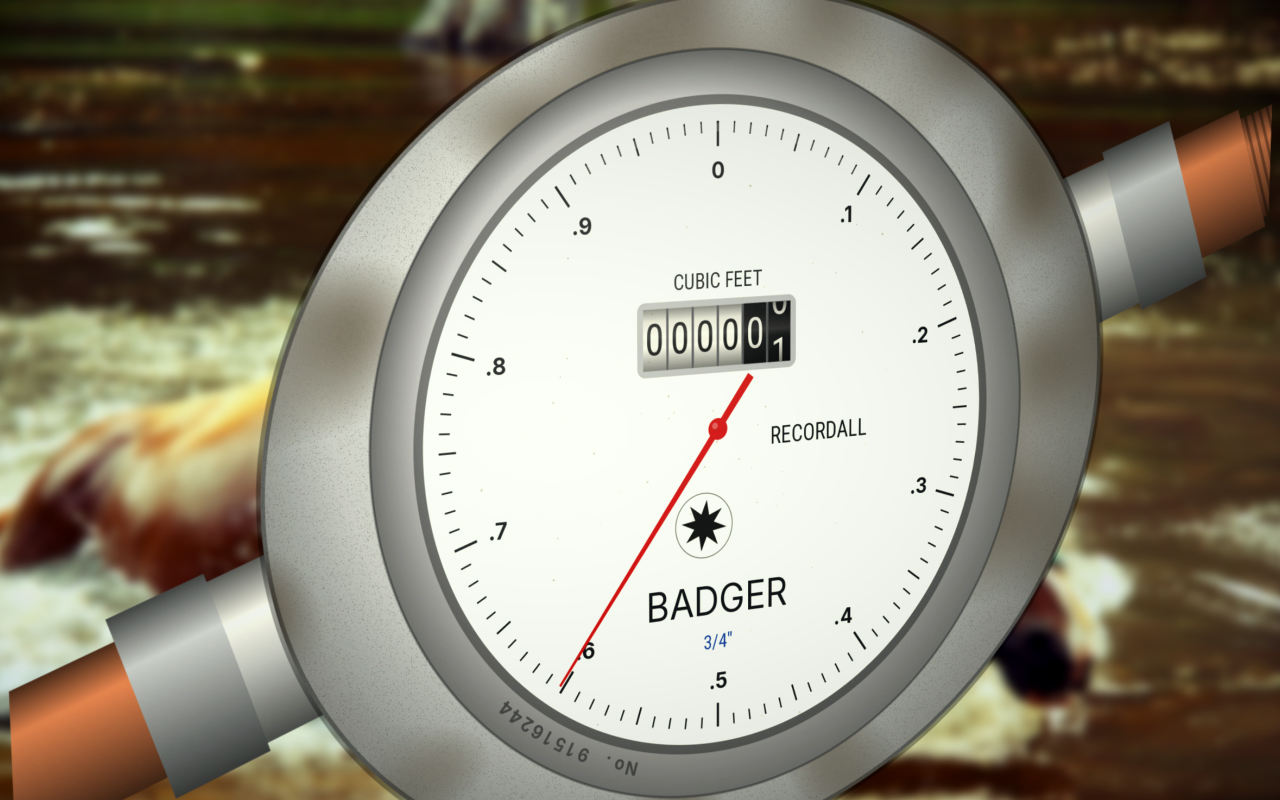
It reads 0.60 ft³
